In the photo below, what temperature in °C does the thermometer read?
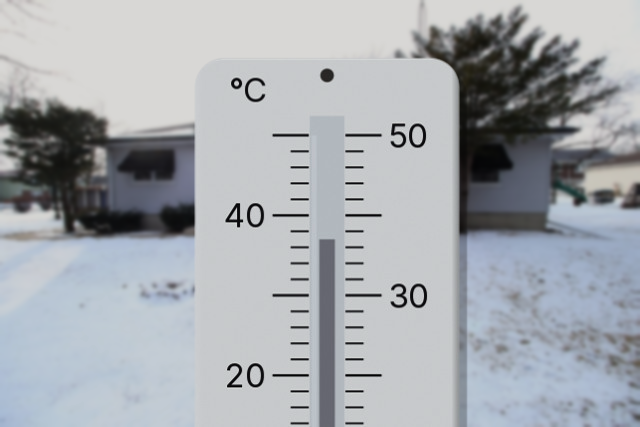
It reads 37 °C
